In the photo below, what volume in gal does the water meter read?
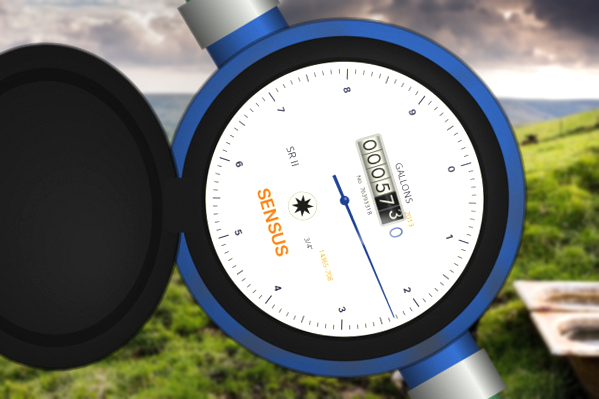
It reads 5732.3 gal
